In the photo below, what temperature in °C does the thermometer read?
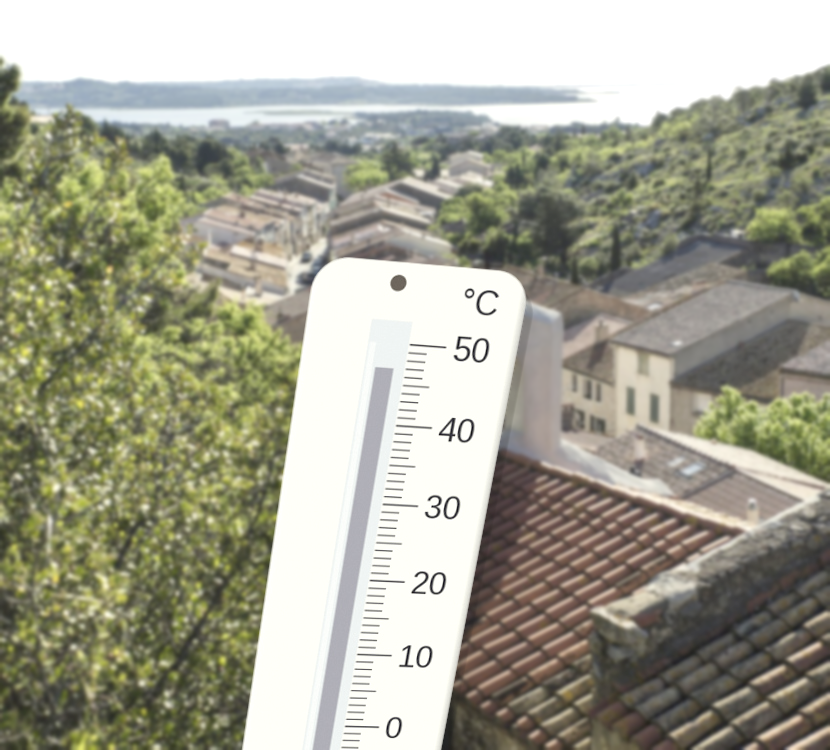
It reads 47 °C
